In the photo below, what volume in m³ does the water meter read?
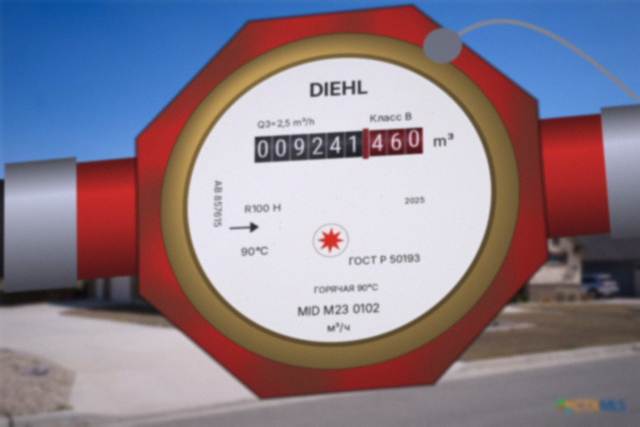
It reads 9241.460 m³
